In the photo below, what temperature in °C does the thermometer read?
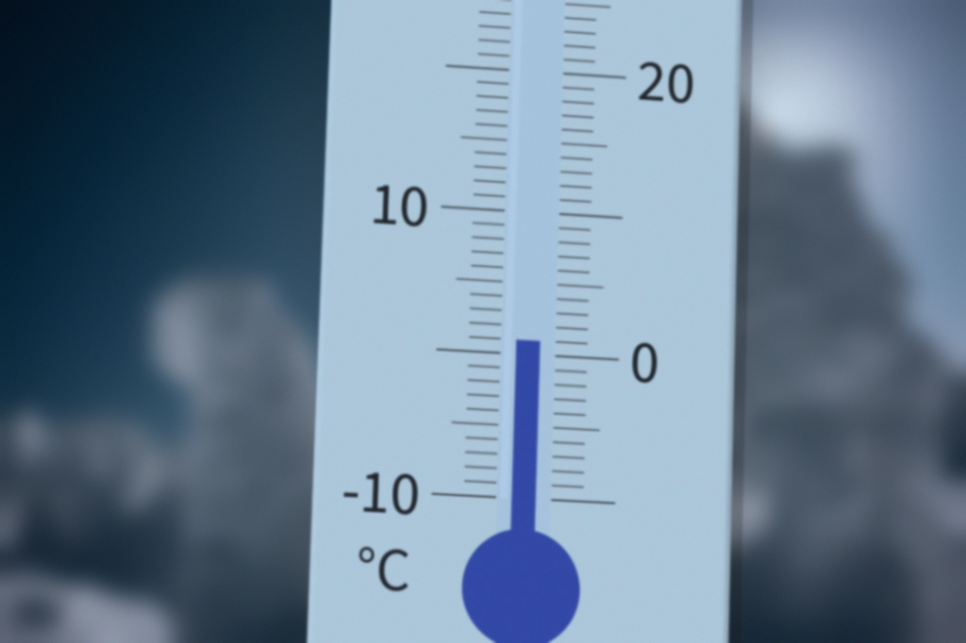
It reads 1 °C
